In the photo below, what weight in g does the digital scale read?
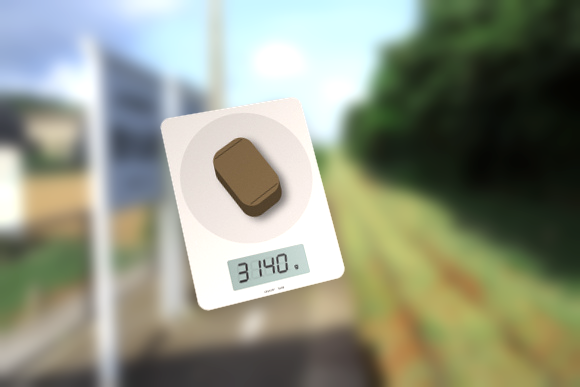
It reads 3140 g
